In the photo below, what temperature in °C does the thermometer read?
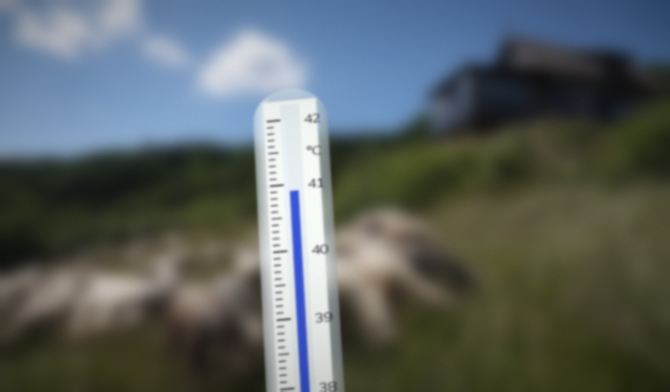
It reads 40.9 °C
